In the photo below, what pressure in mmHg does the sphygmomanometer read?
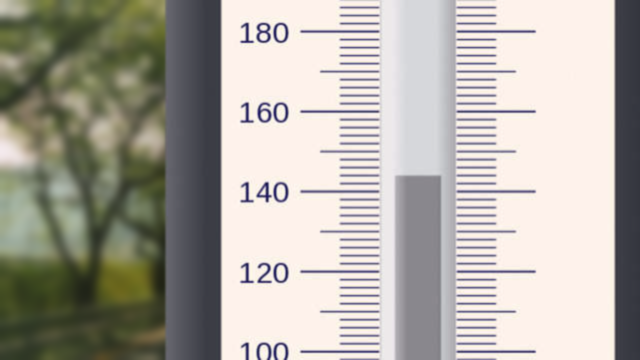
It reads 144 mmHg
